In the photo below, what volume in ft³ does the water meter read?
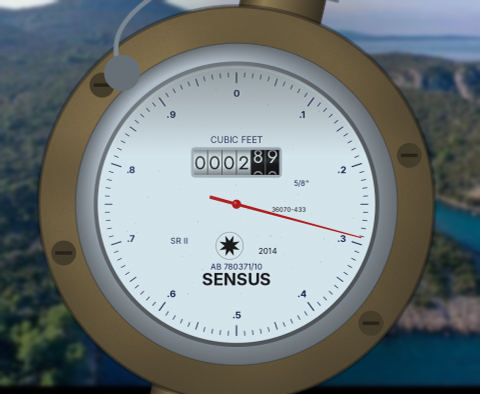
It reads 289.29 ft³
